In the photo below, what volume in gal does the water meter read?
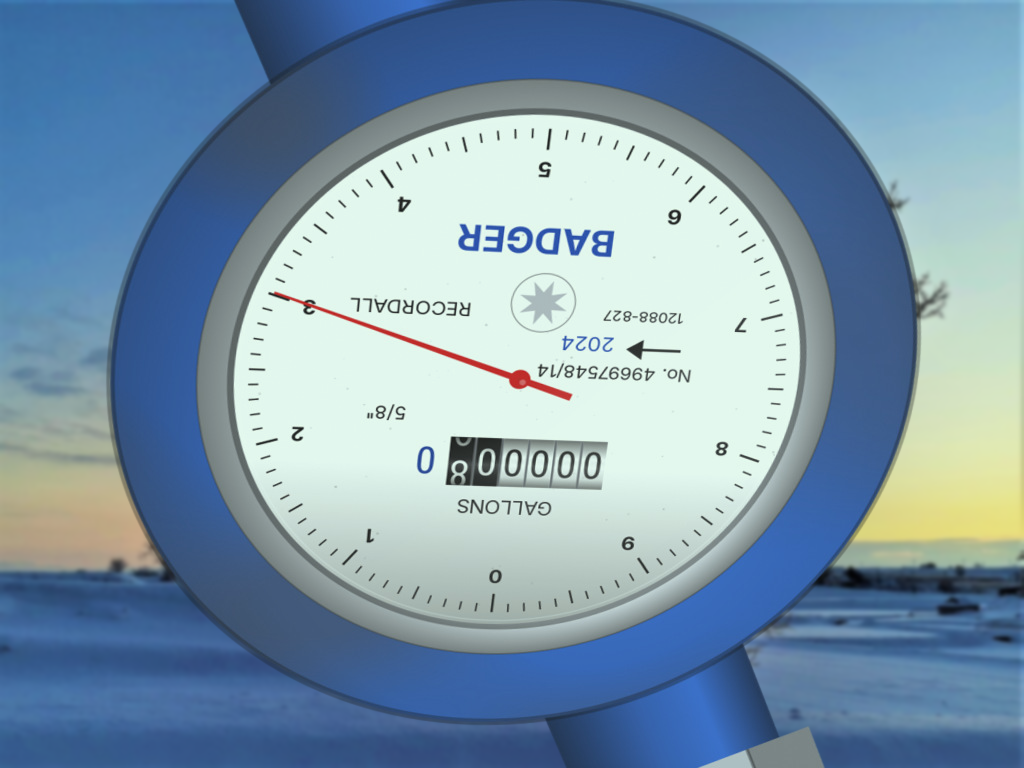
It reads 83.0 gal
